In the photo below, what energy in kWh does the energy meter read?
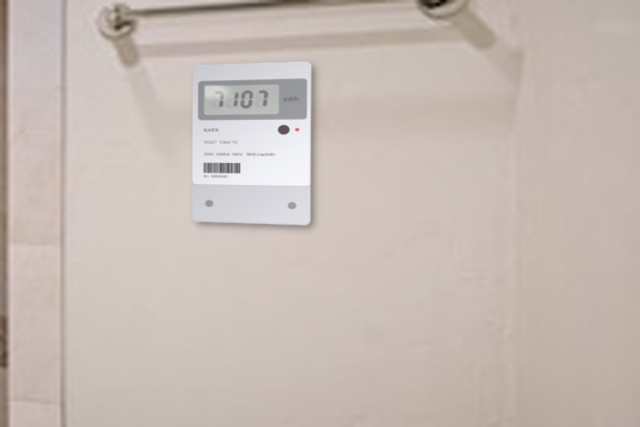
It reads 7107 kWh
